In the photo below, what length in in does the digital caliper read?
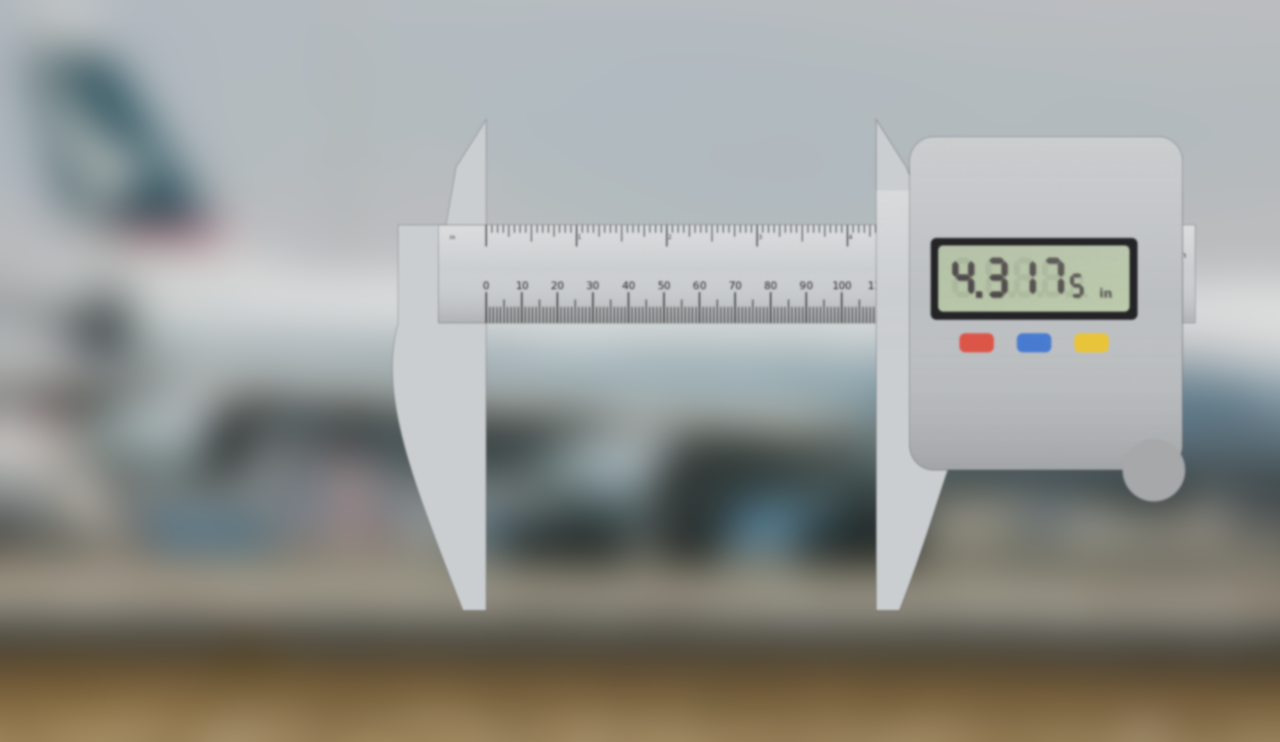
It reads 4.3175 in
